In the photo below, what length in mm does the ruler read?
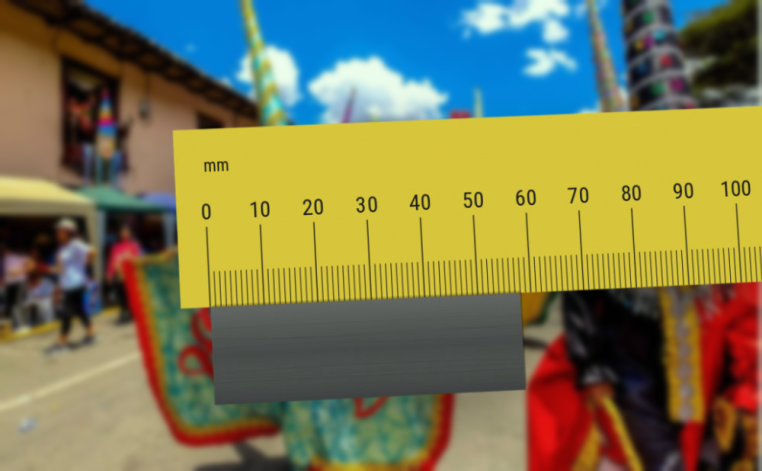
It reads 58 mm
